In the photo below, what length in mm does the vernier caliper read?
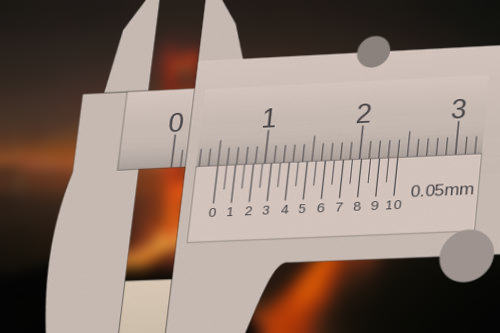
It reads 5.0 mm
